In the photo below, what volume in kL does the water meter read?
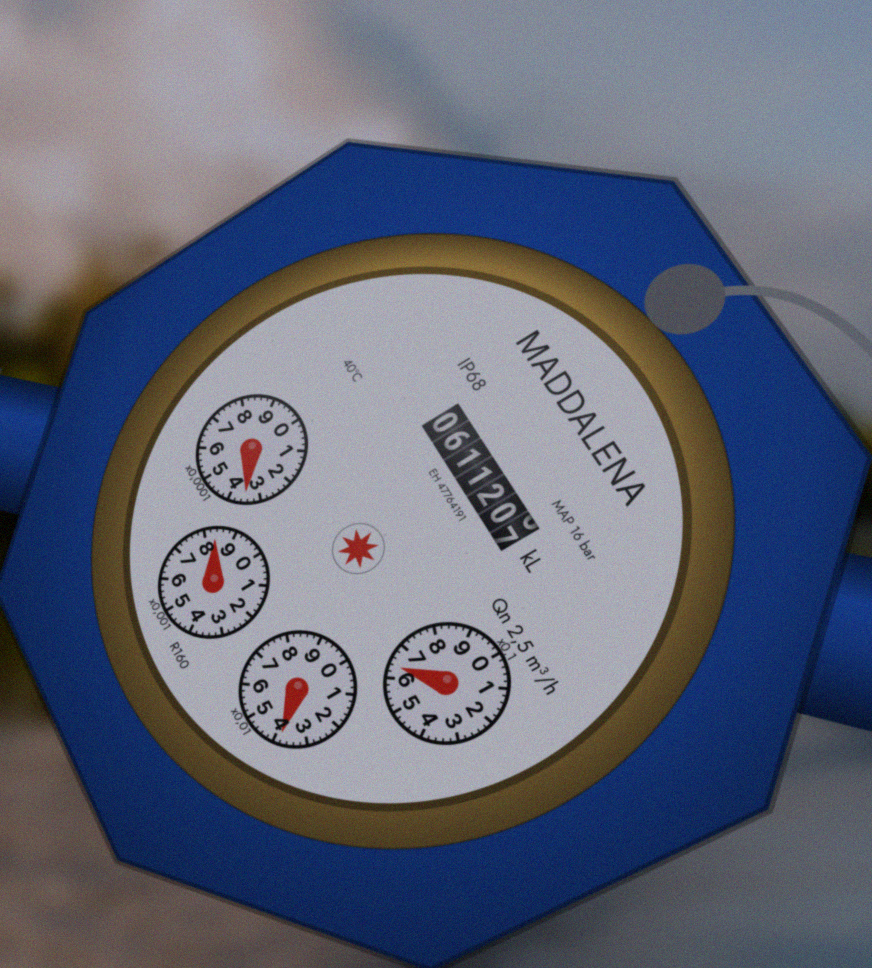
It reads 611206.6383 kL
